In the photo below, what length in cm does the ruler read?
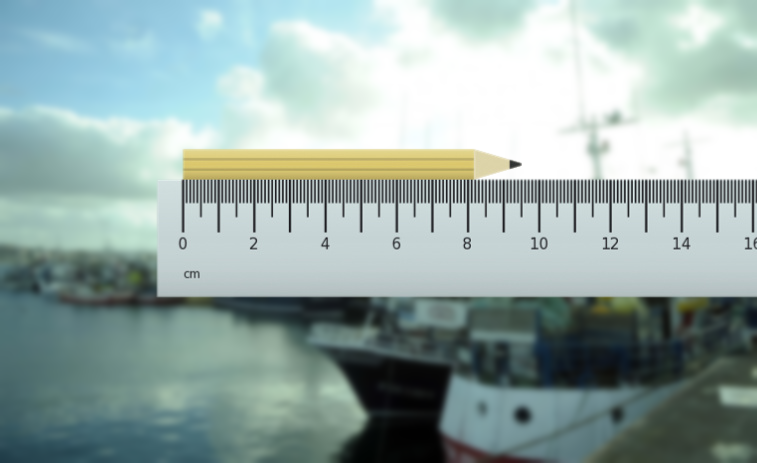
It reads 9.5 cm
